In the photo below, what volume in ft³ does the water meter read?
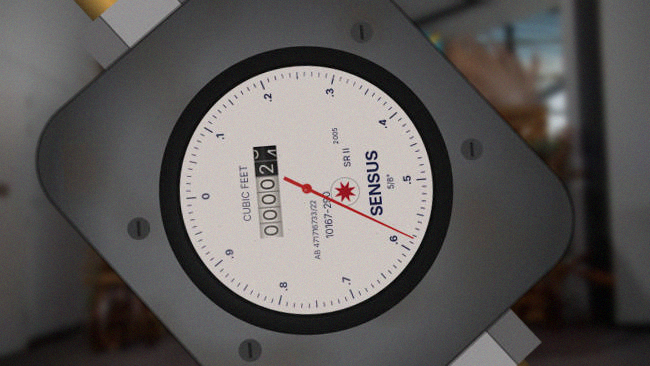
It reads 23.58 ft³
